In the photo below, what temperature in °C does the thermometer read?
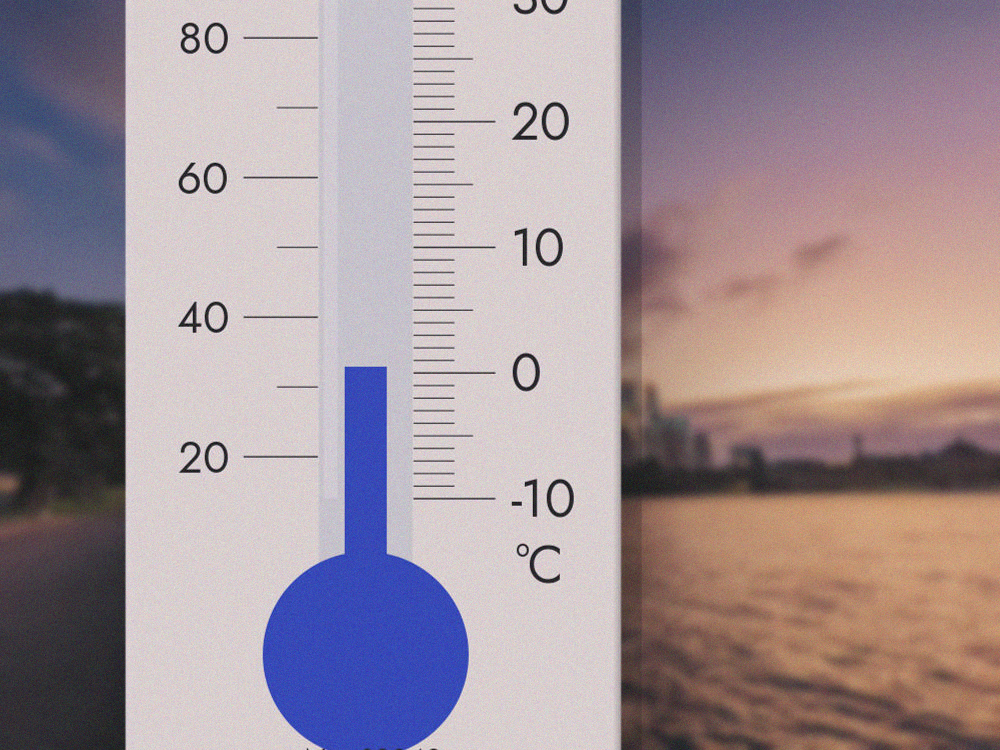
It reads 0.5 °C
